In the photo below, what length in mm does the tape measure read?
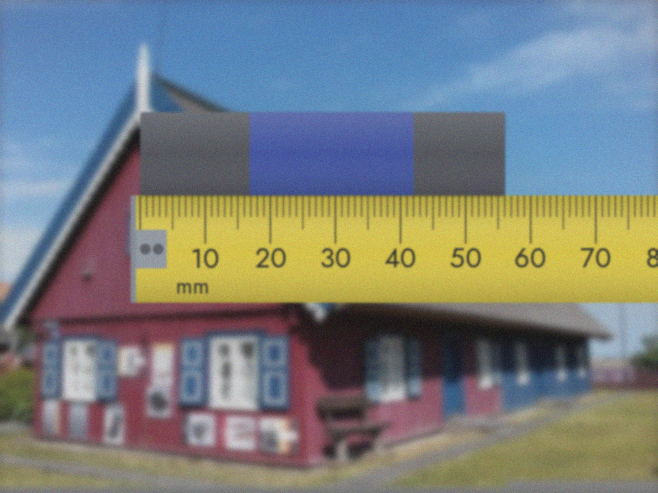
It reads 56 mm
